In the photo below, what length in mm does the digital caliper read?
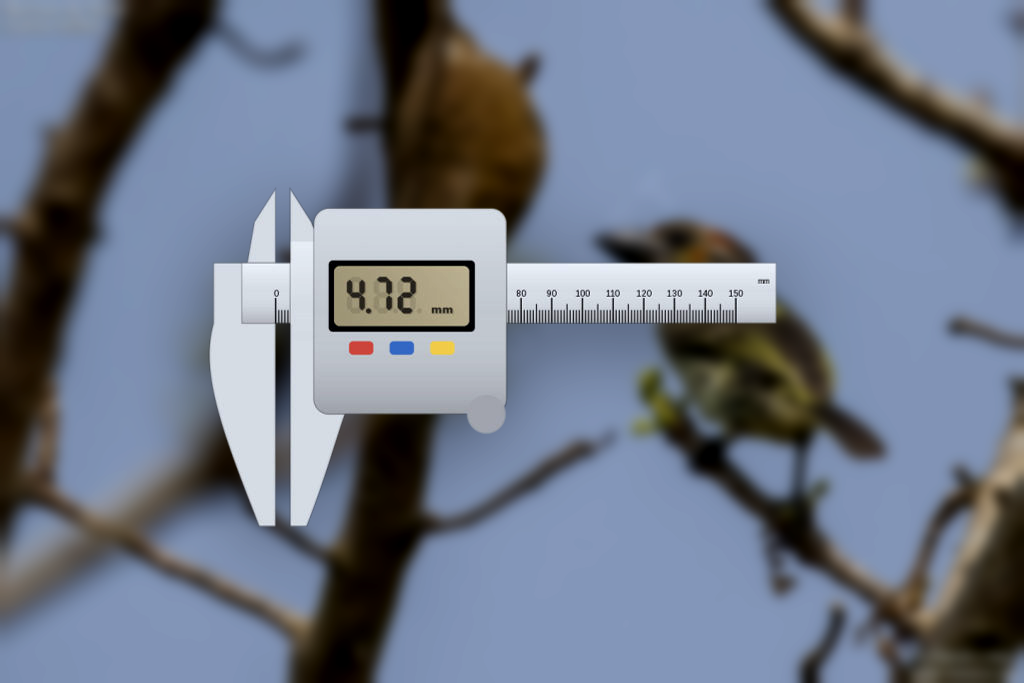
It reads 4.72 mm
